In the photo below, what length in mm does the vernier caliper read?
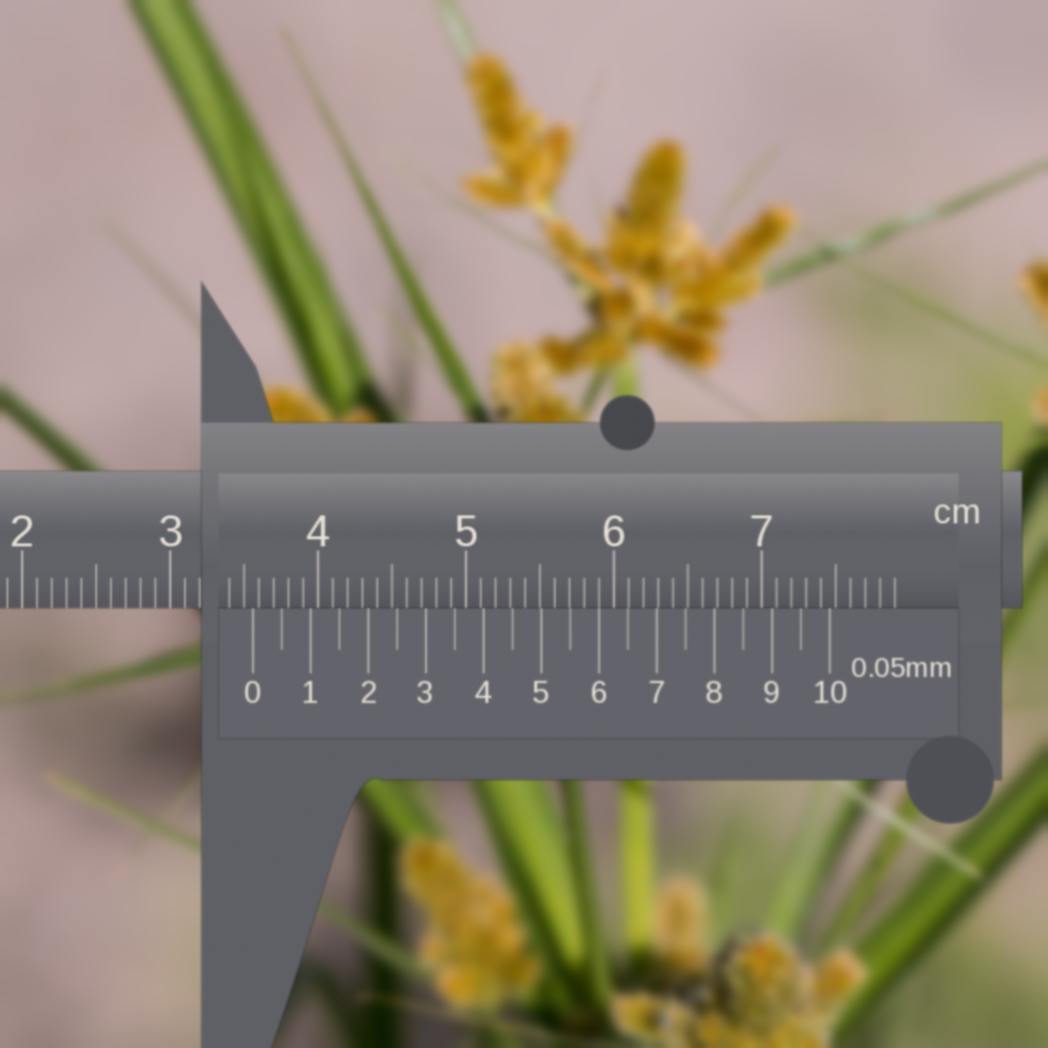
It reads 35.6 mm
